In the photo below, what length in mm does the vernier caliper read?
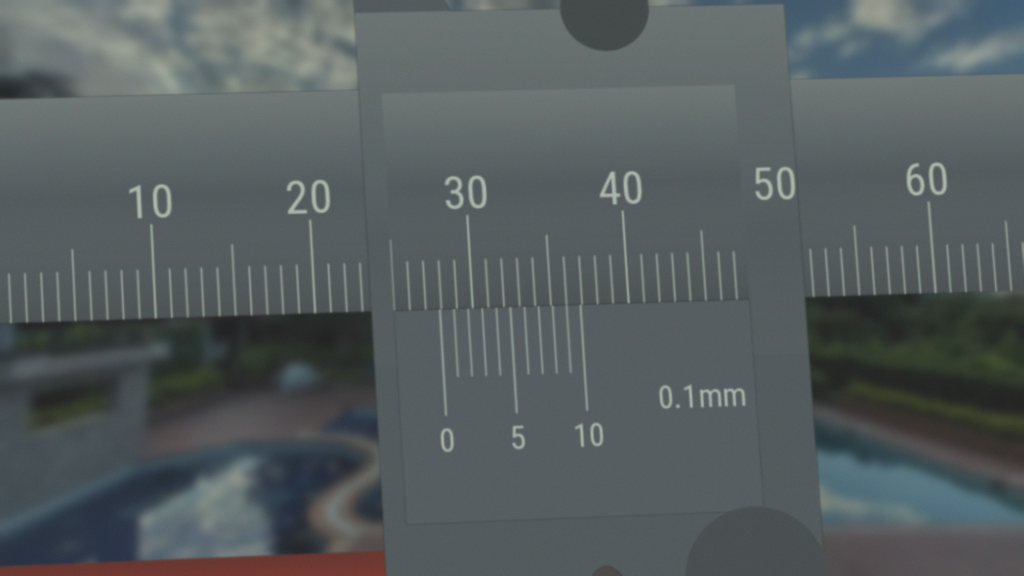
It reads 27.9 mm
